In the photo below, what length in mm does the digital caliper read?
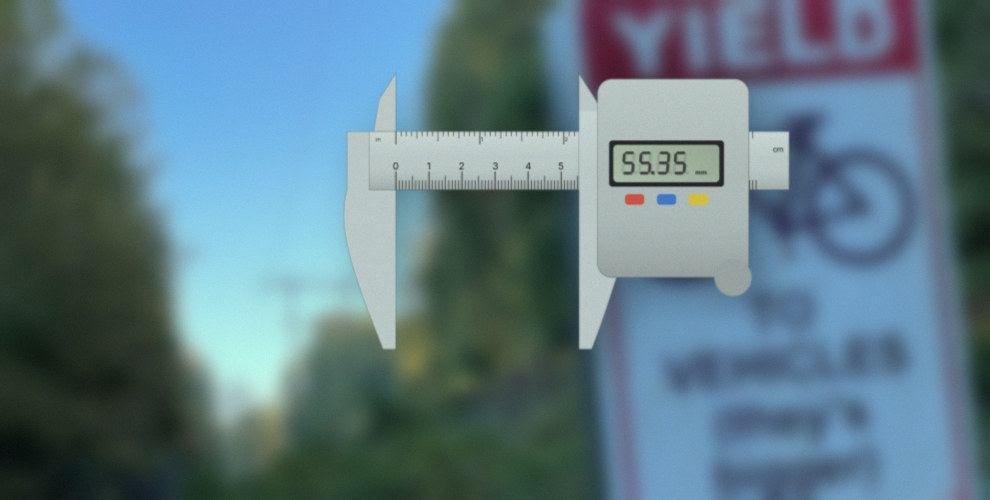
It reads 55.35 mm
